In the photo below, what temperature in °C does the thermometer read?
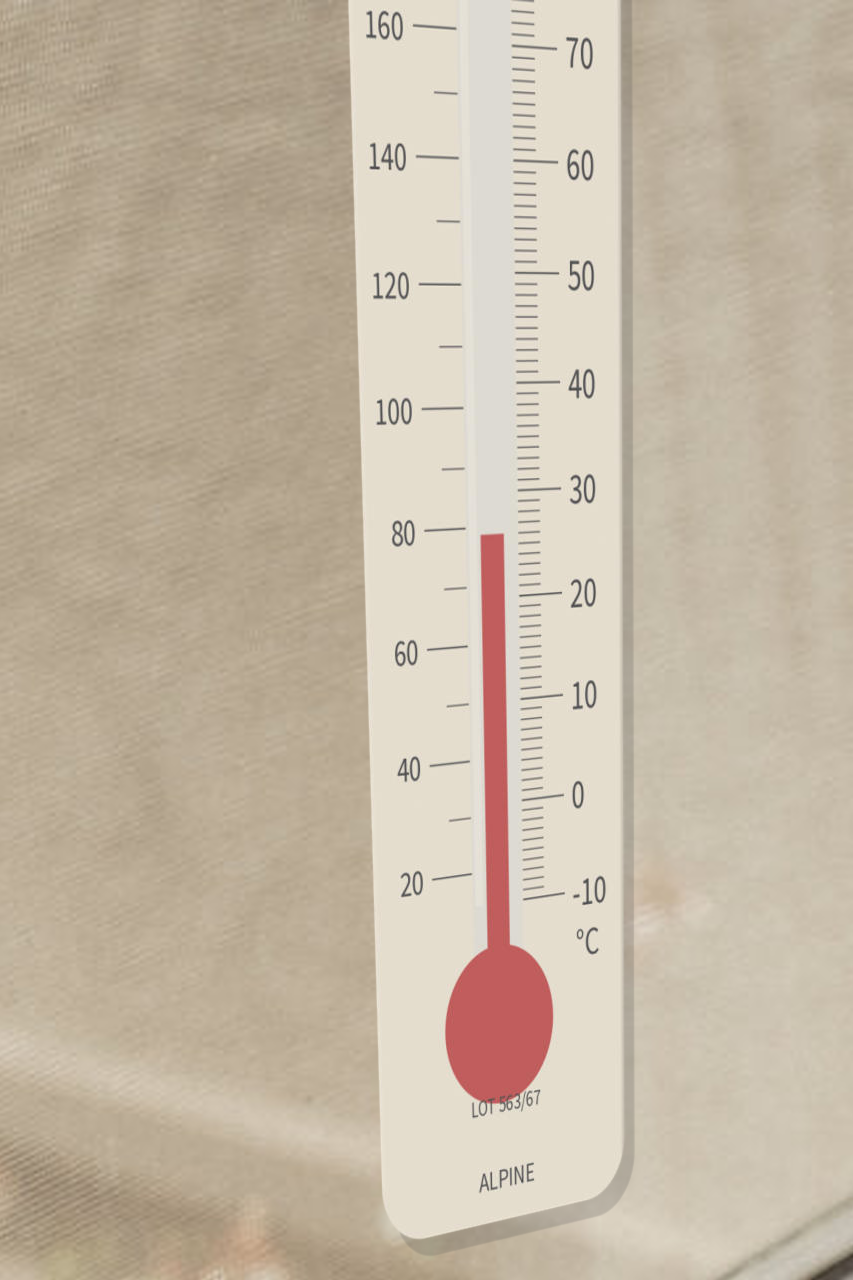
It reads 26 °C
